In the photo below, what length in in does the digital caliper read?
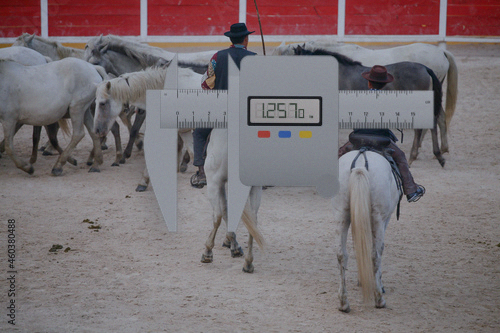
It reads 1.2570 in
